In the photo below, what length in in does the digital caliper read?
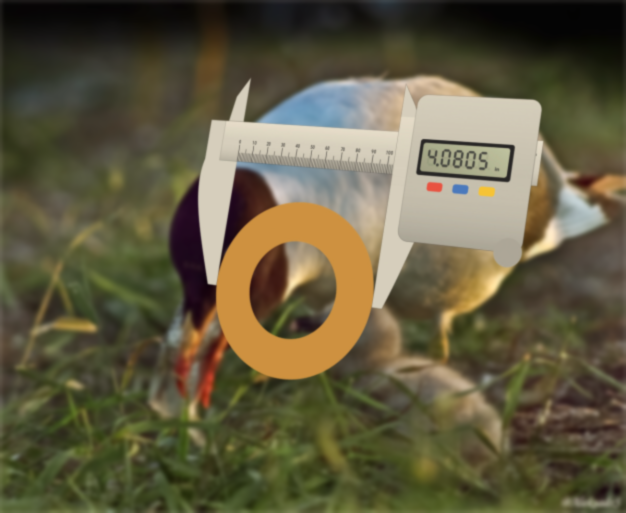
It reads 4.0805 in
